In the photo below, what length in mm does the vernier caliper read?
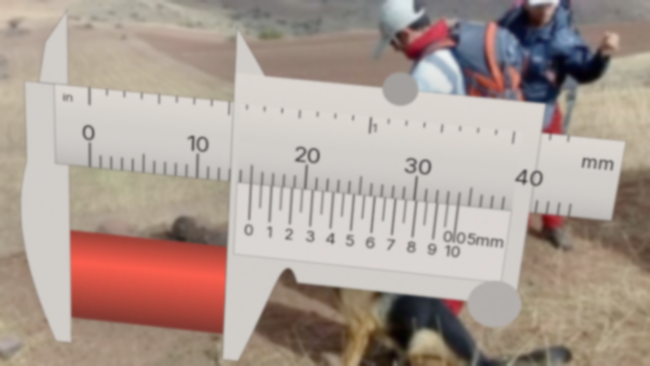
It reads 15.0 mm
